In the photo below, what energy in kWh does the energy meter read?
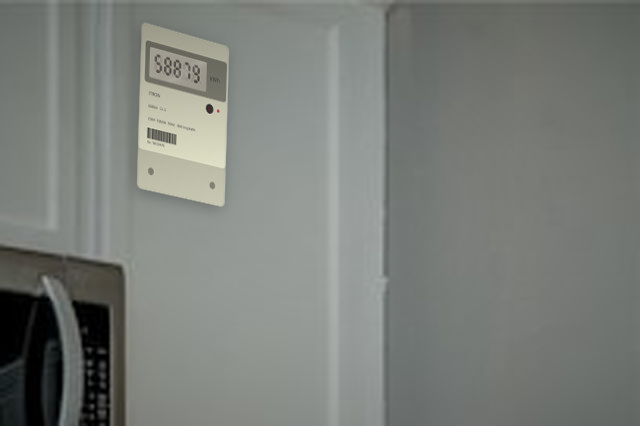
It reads 58879 kWh
